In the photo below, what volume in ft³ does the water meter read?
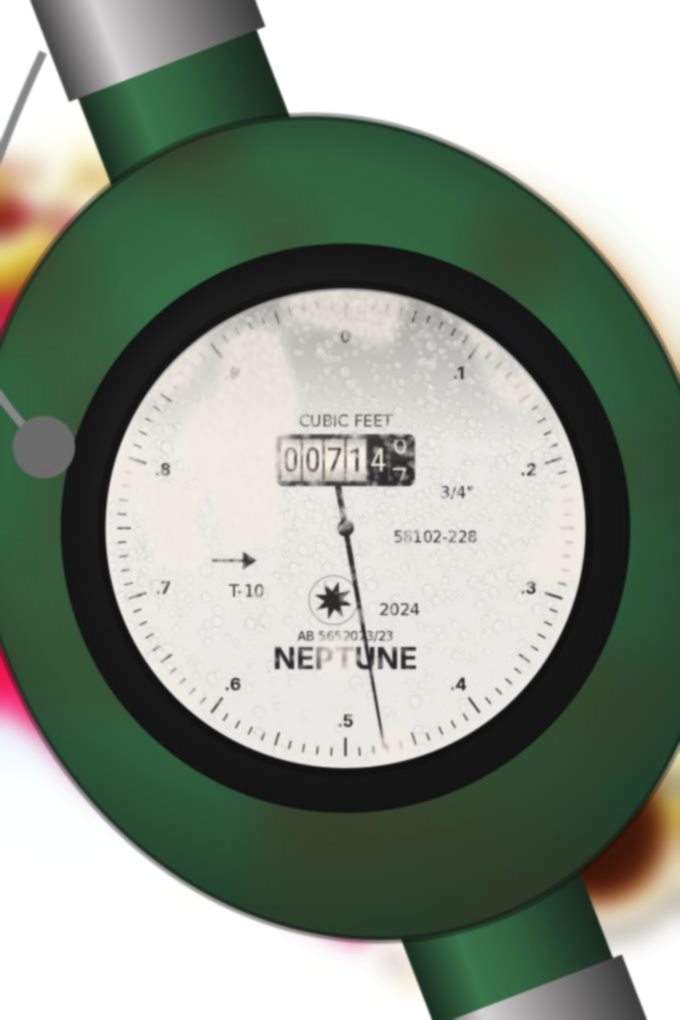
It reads 7146.47 ft³
